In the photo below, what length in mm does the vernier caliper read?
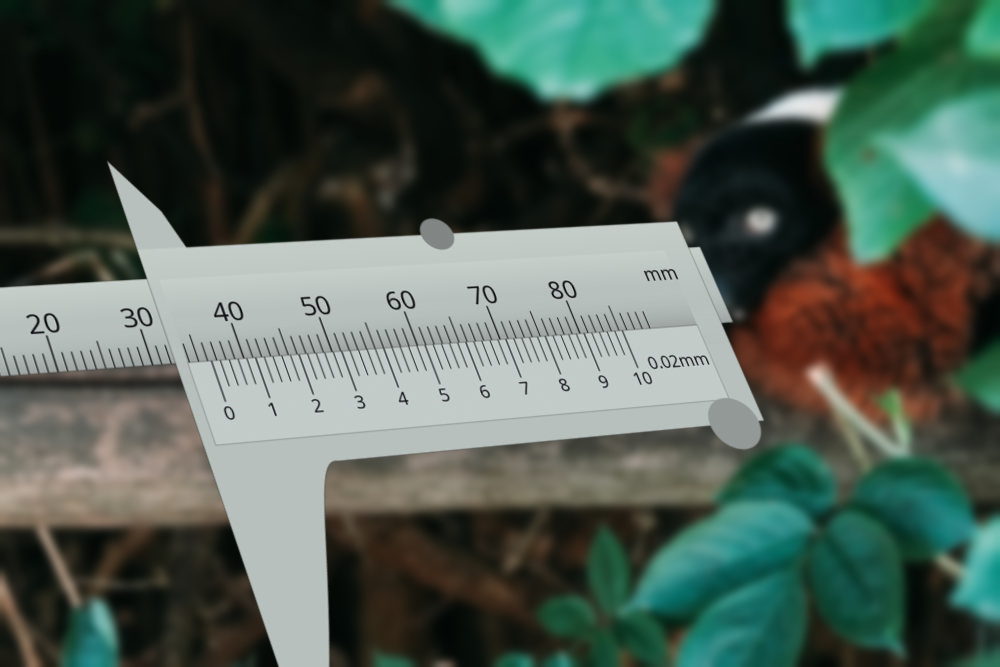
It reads 36.4 mm
